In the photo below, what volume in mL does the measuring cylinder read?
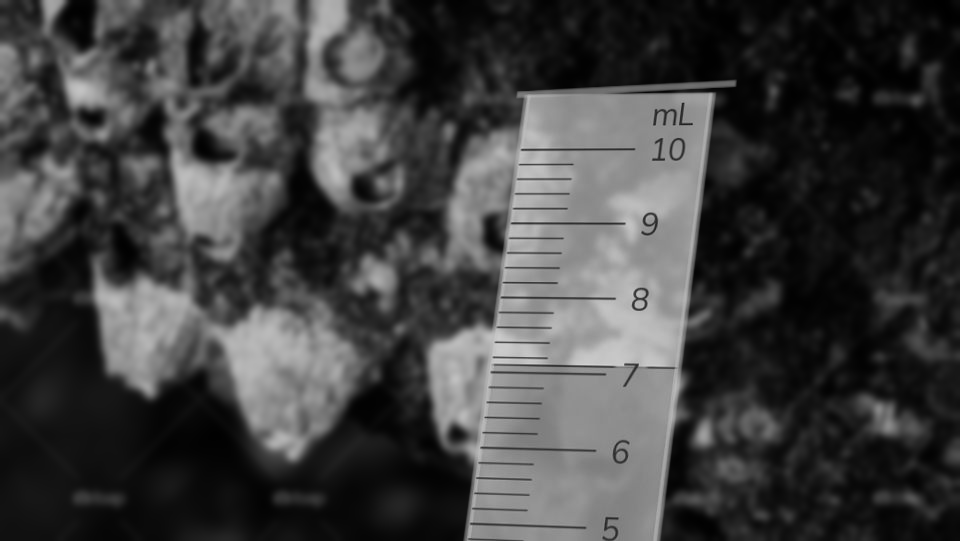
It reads 7.1 mL
